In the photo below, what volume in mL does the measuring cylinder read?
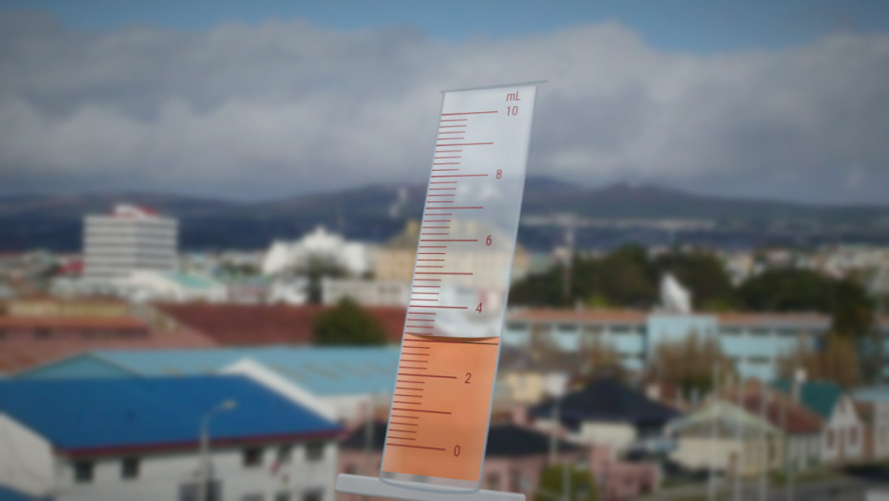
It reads 3 mL
